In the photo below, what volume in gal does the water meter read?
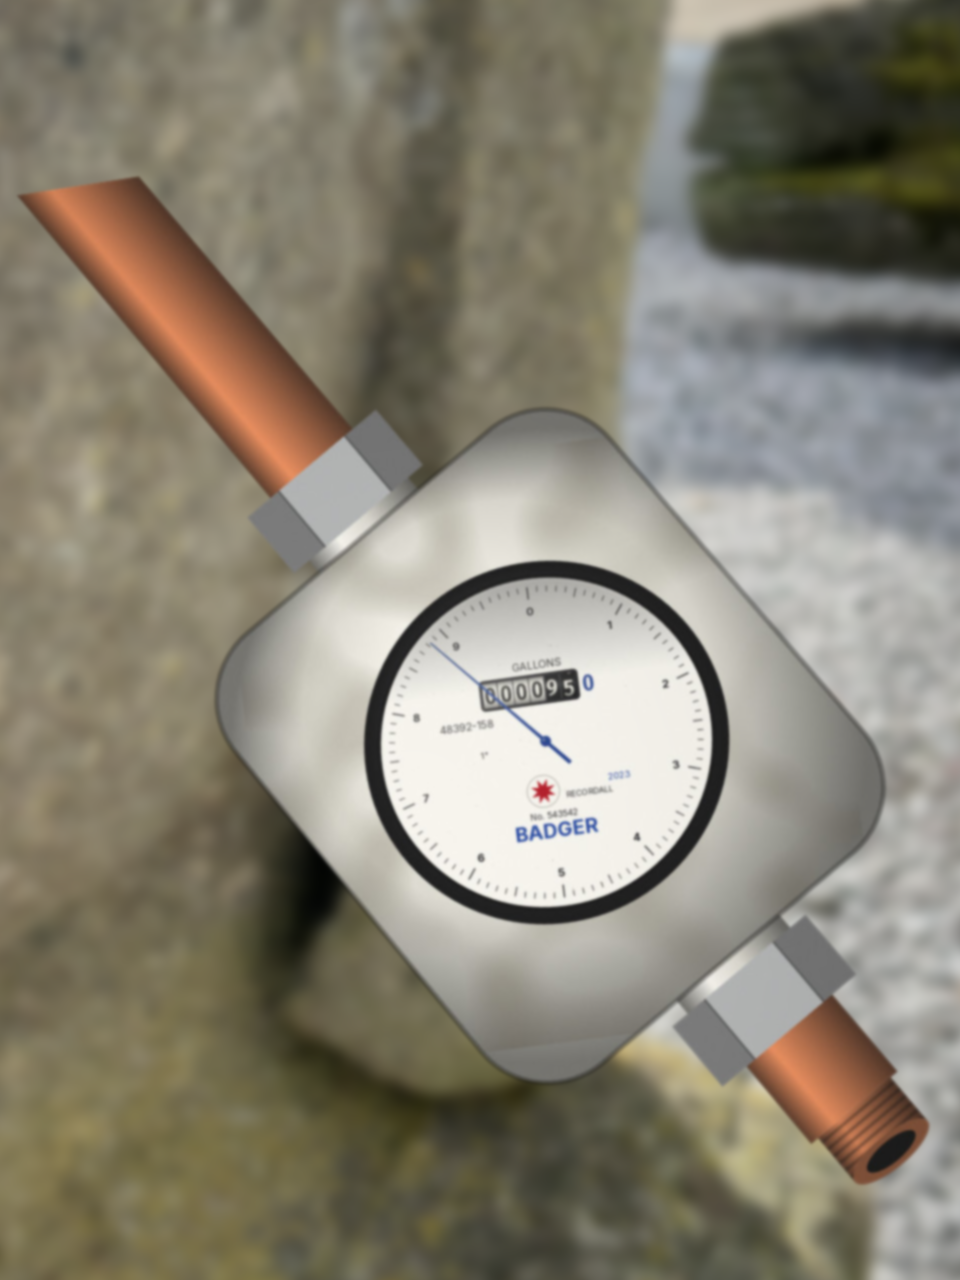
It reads 948.8 gal
